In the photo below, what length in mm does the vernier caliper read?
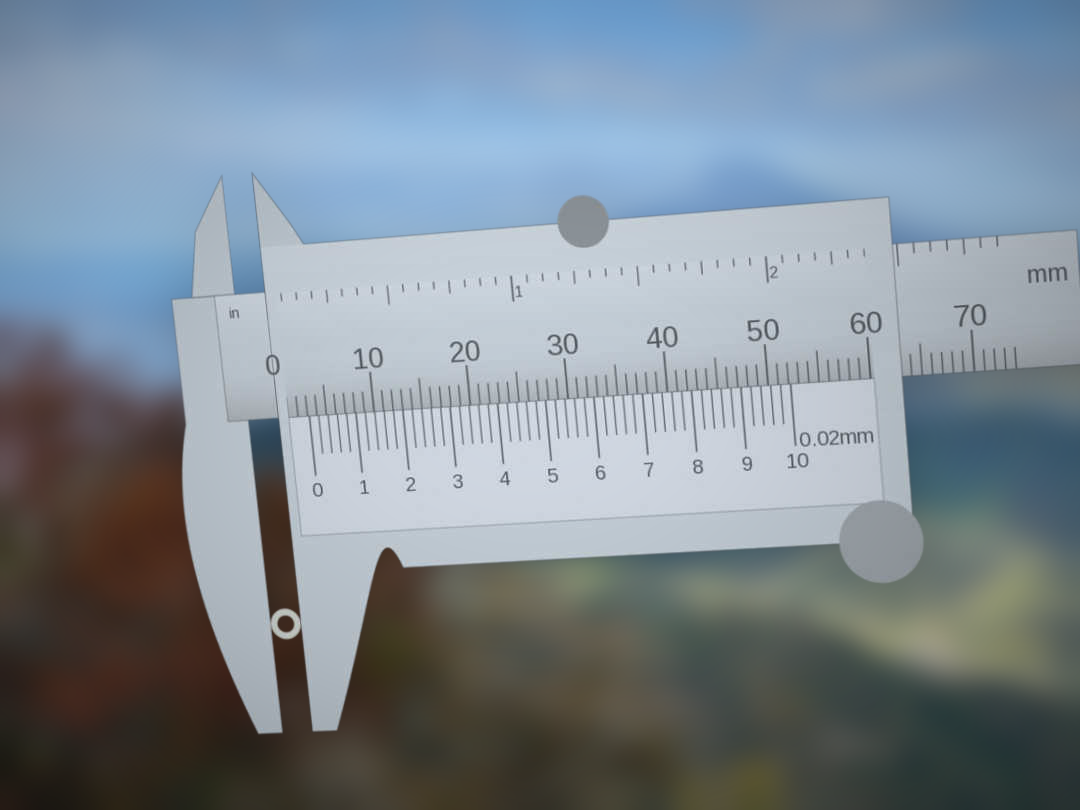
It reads 3.2 mm
